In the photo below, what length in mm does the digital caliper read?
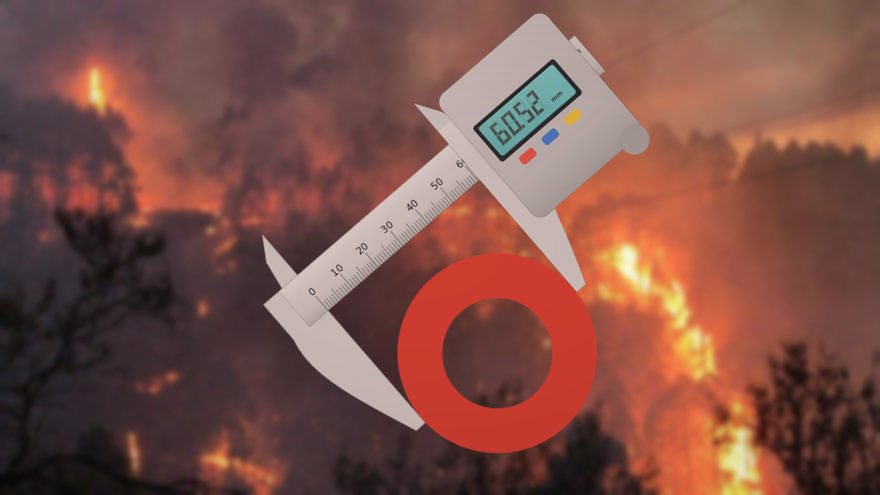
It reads 60.52 mm
